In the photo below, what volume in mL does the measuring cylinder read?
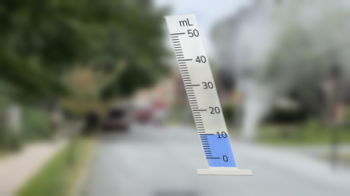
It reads 10 mL
